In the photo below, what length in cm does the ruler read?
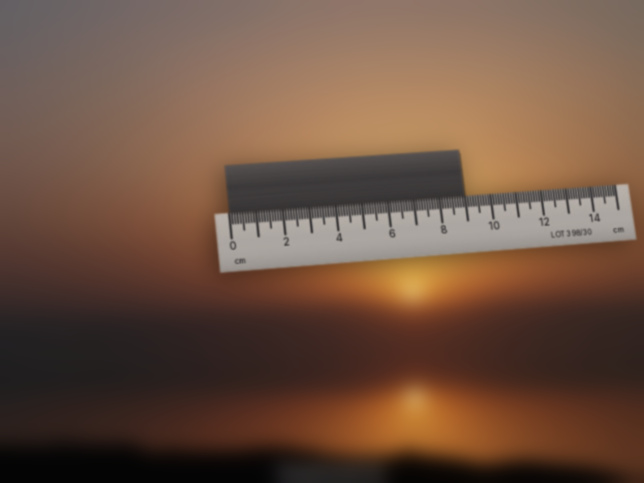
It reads 9 cm
